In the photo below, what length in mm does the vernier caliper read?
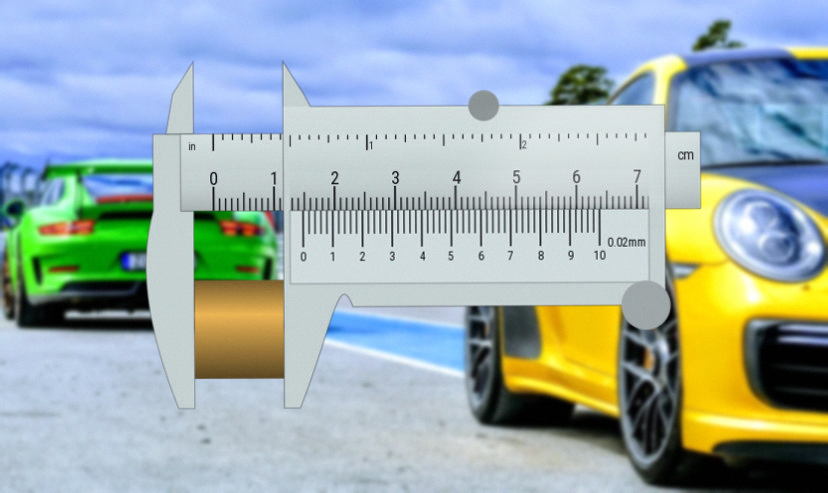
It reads 14.8 mm
